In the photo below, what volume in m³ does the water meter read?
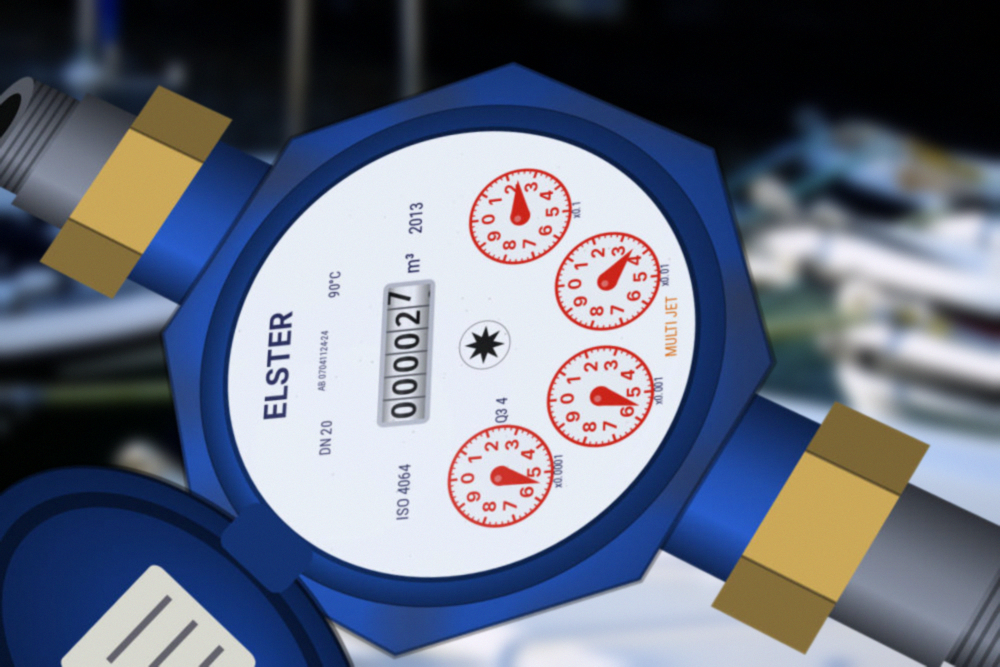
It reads 27.2355 m³
